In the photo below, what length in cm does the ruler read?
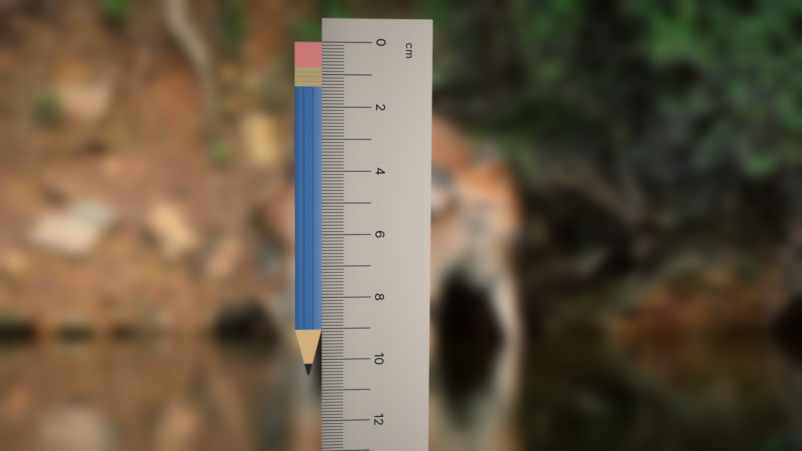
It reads 10.5 cm
